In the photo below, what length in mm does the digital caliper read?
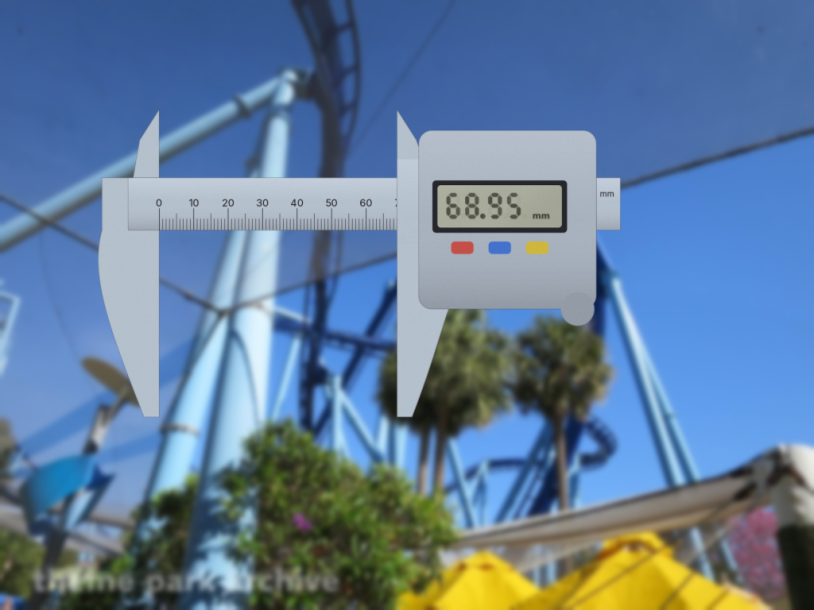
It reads 68.95 mm
